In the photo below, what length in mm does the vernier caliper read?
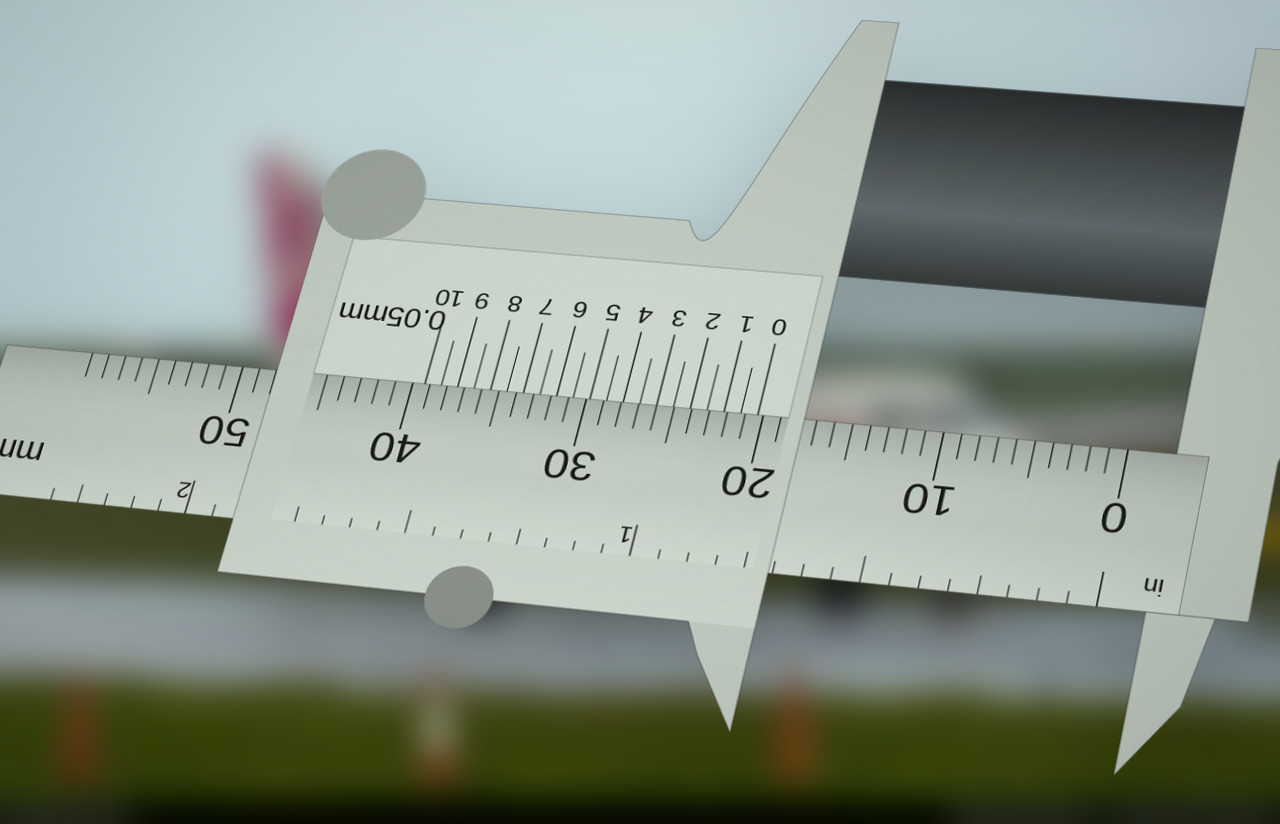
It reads 20.3 mm
